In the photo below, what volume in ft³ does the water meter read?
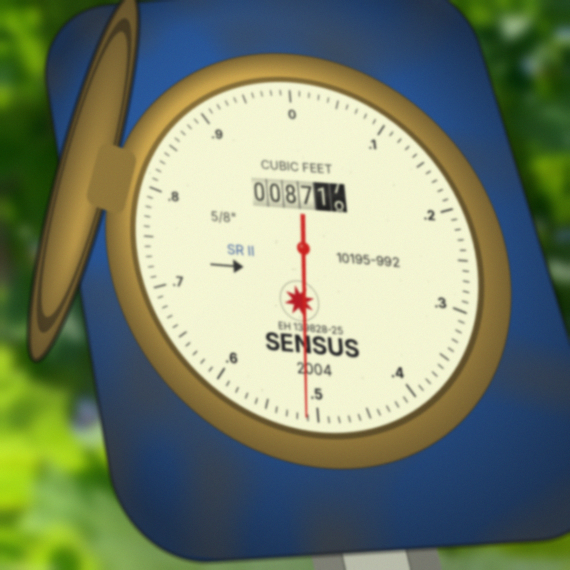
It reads 8717.51 ft³
